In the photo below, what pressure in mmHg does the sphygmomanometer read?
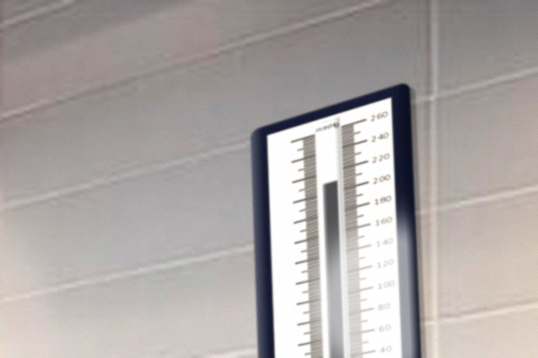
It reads 210 mmHg
